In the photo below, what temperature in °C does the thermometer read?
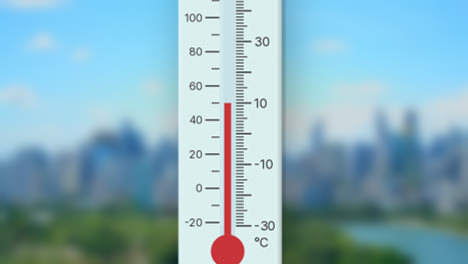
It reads 10 °C
